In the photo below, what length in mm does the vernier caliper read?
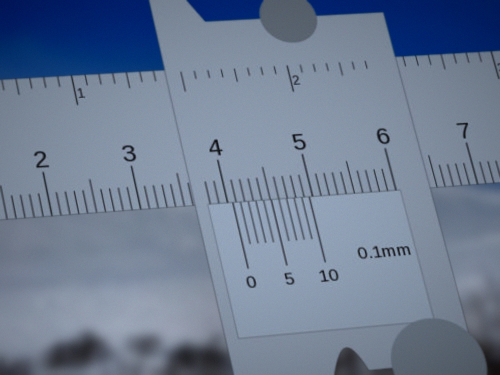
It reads 40.6 mm
